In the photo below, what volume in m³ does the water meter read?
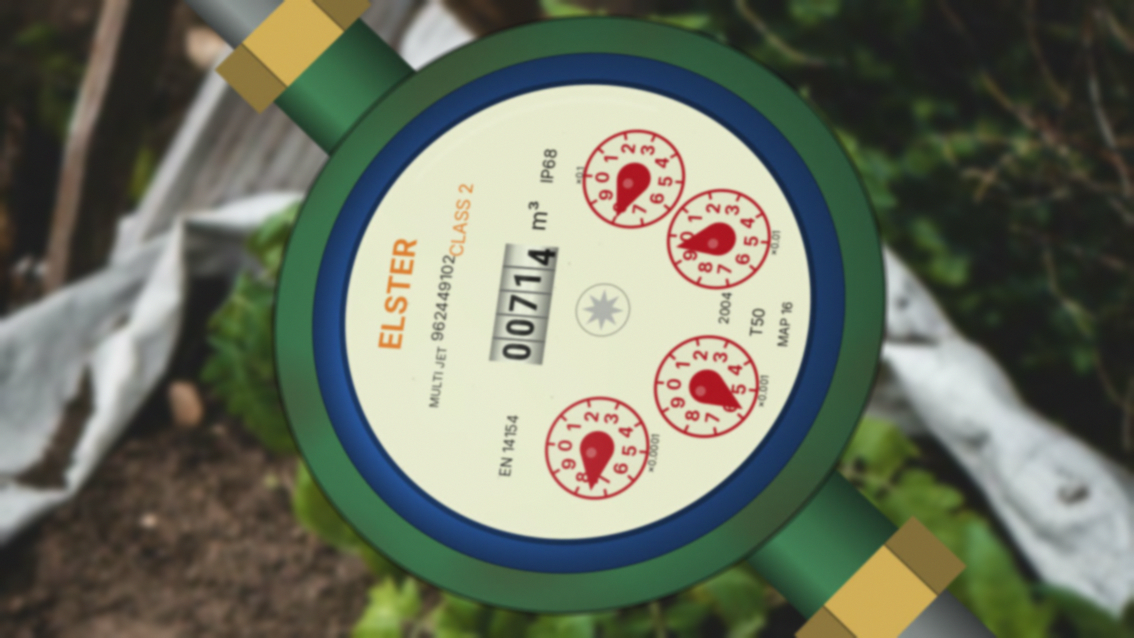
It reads 713.7957 m³
